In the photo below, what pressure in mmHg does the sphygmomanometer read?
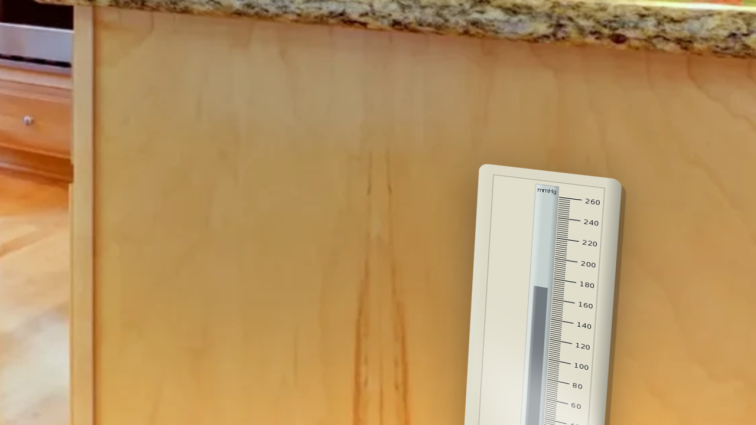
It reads 170 mmHg
